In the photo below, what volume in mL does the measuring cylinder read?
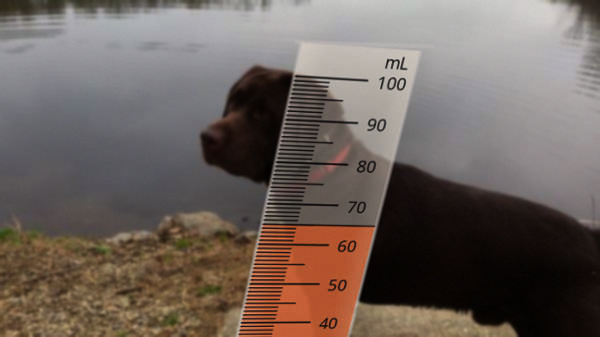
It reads 65 mL
